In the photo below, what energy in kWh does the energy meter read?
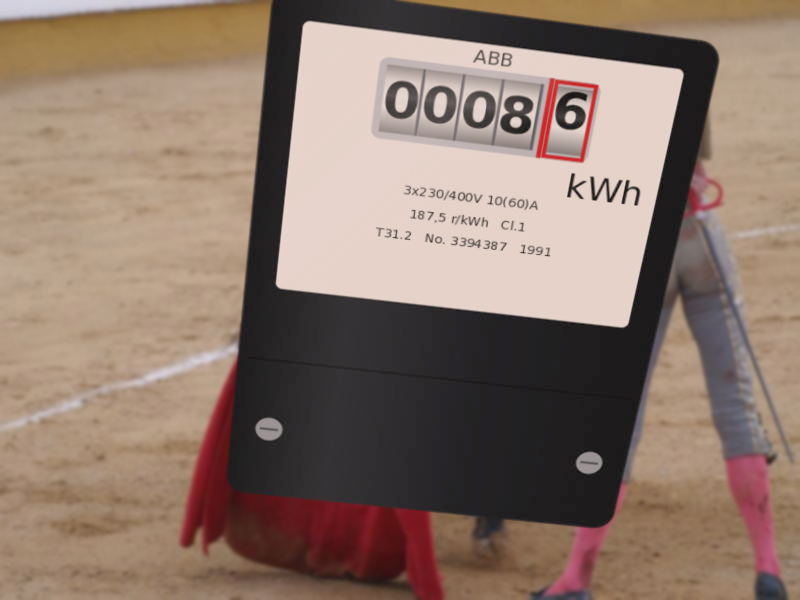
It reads 8.6 kWh
